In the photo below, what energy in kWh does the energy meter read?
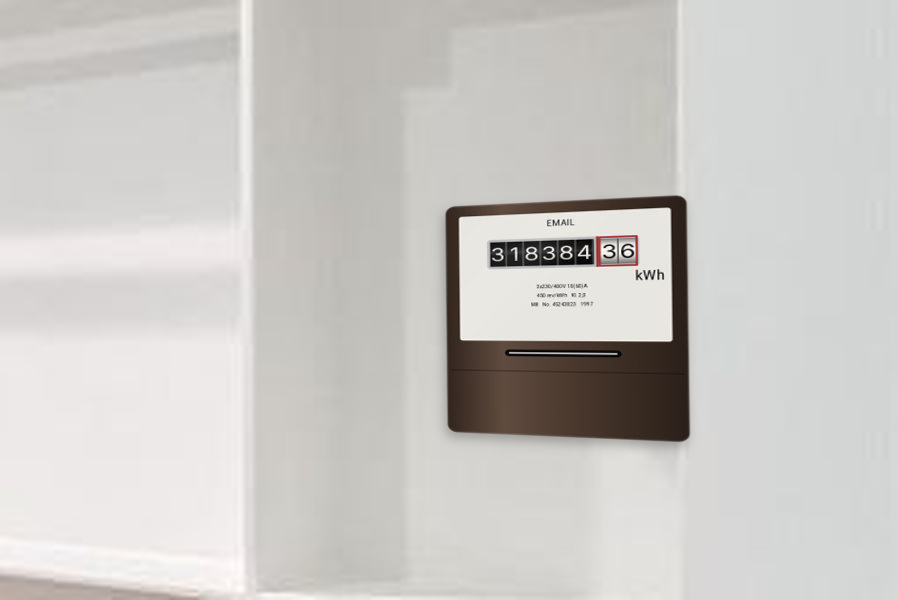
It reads 318384.36 kWh
